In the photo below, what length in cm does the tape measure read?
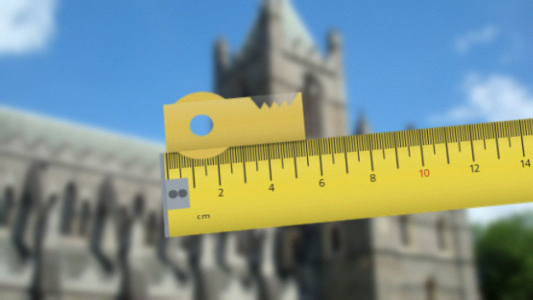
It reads 5.5 cm
